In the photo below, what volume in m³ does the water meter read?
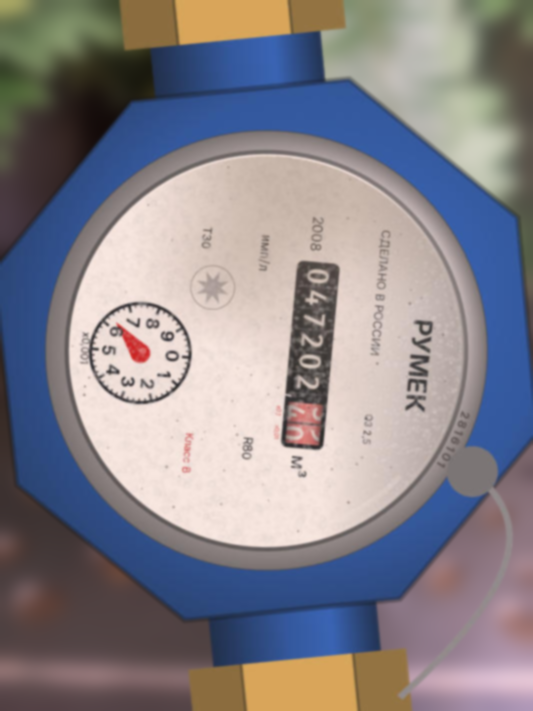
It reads 47202.396 m³
